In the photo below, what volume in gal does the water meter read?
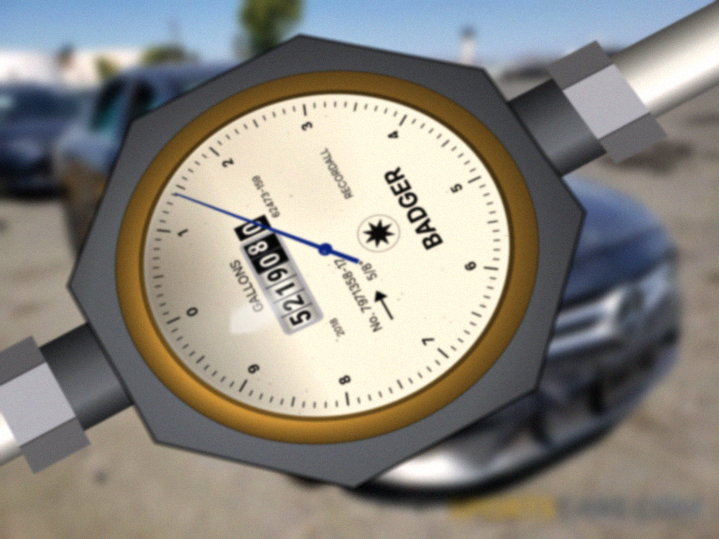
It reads 5219081.4 gal
